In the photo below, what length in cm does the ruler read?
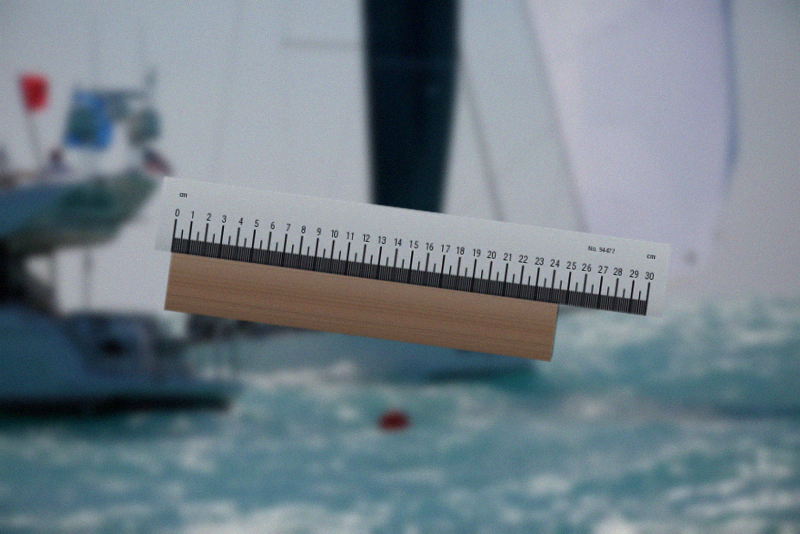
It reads 24.5 cm
